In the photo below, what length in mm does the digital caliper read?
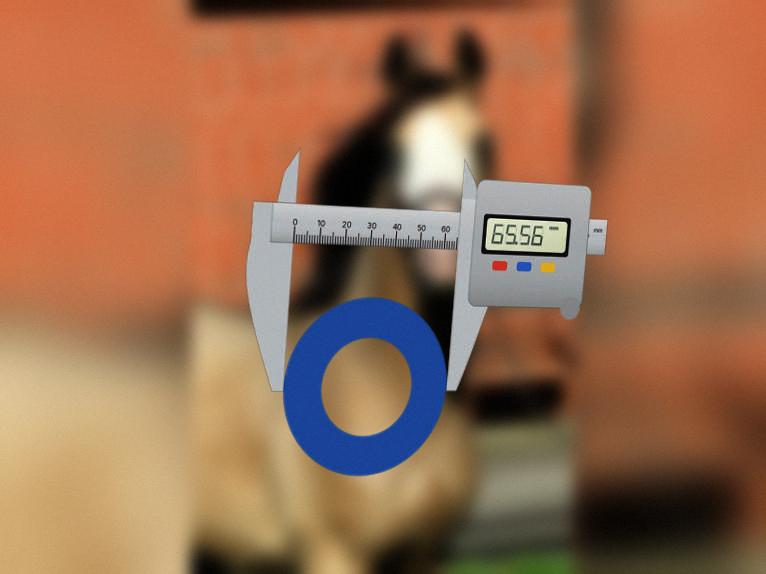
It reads 65.56 mm
